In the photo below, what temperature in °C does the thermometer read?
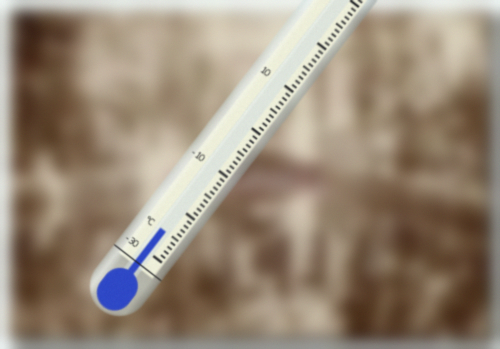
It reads -25 °C
